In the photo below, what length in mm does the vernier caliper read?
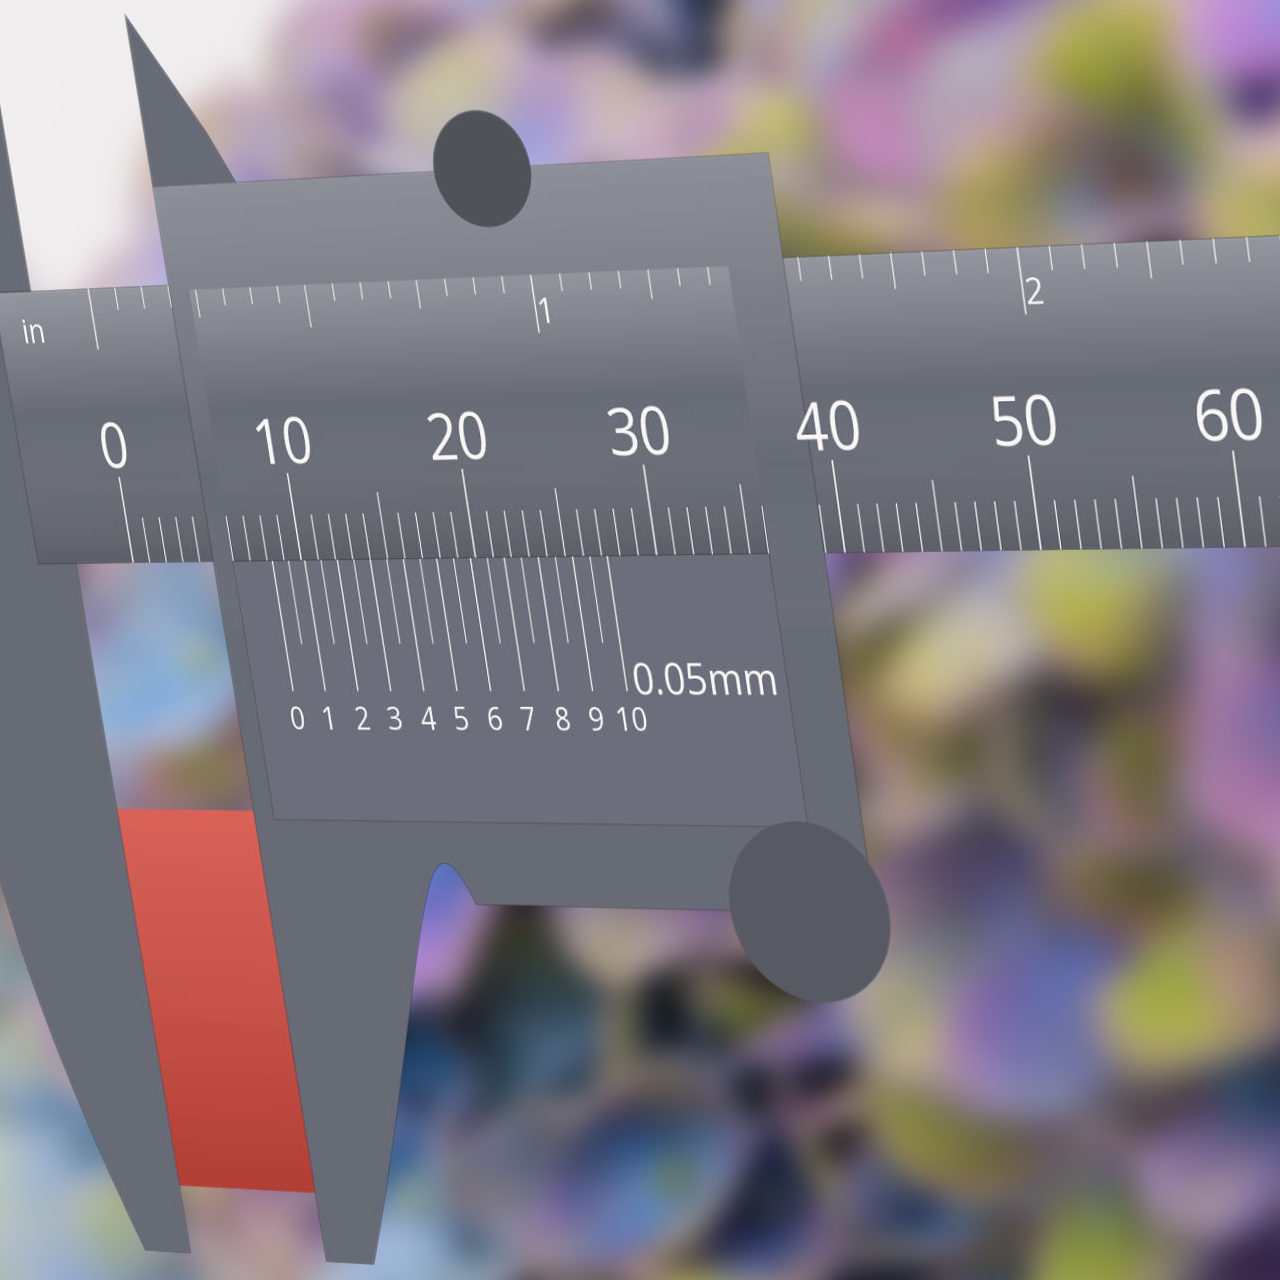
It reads 8.3 mm
